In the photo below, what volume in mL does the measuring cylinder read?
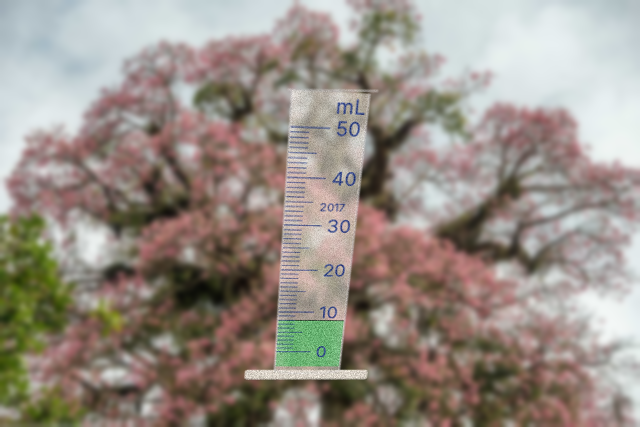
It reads 8 mL
